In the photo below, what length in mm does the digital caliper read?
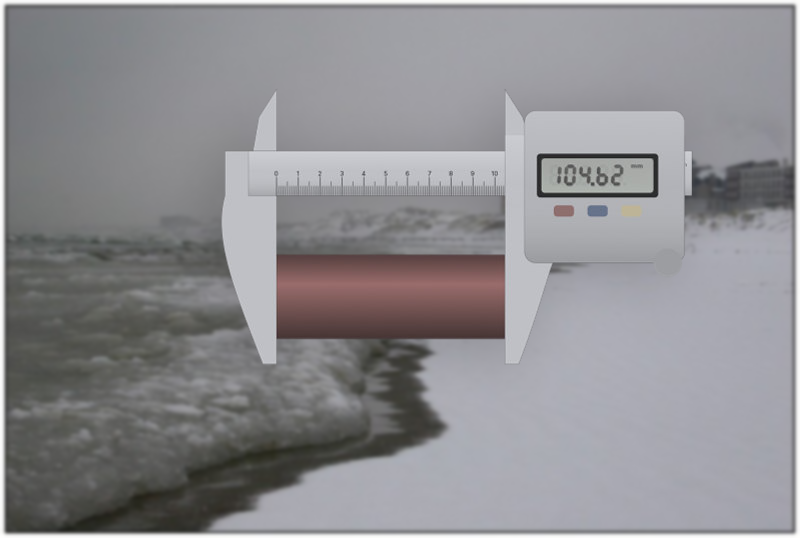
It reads 104.62 mm
